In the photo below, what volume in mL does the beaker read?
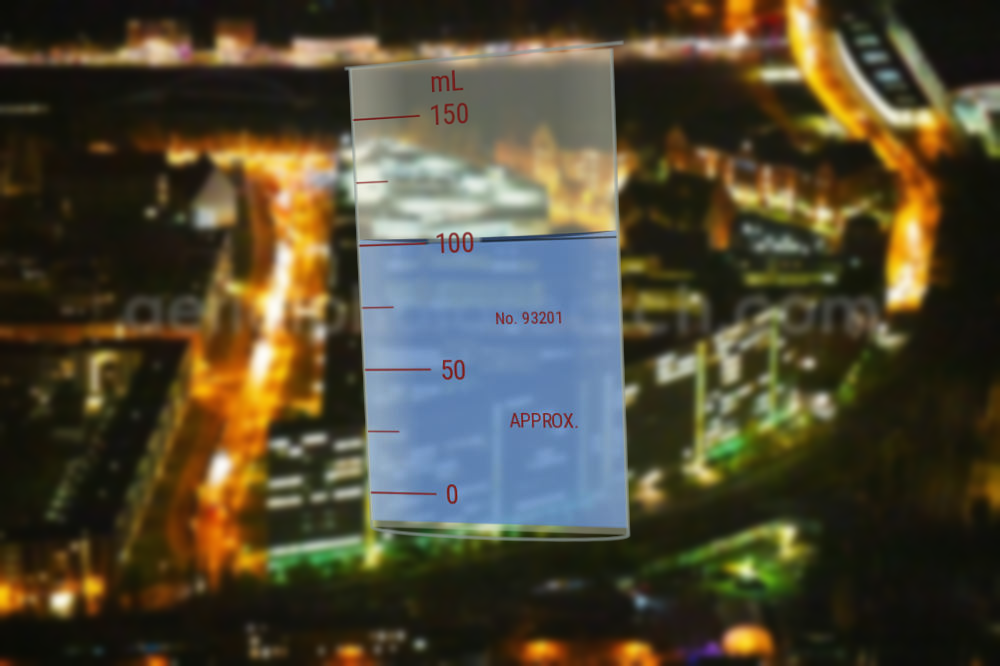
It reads 100 mL
